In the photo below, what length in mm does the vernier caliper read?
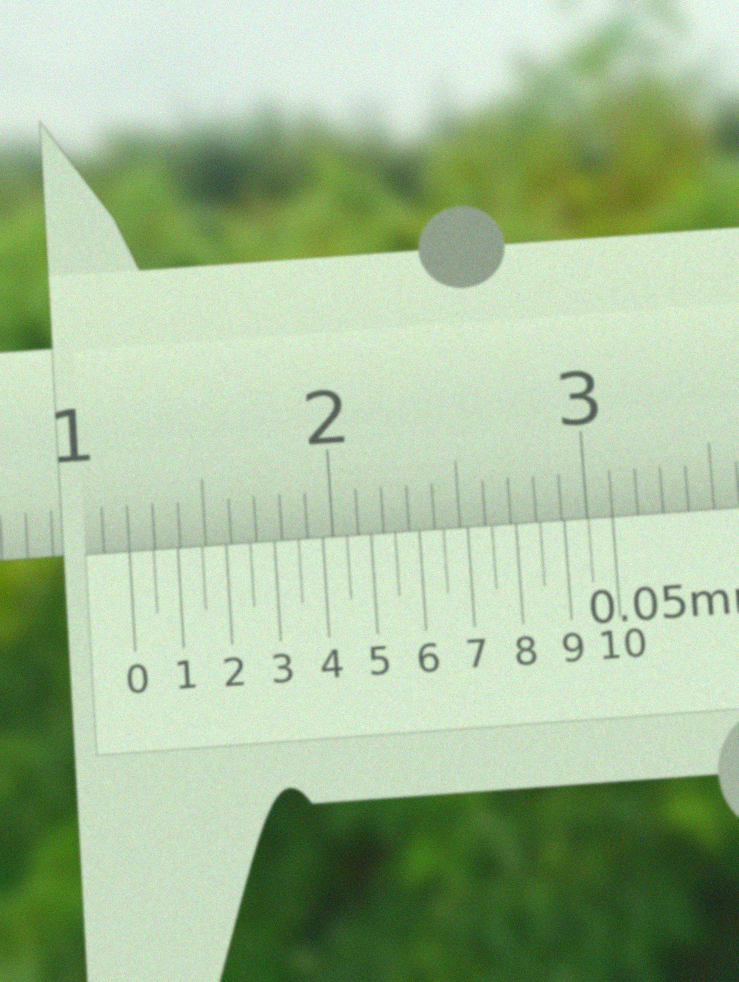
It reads 12.0 mm
